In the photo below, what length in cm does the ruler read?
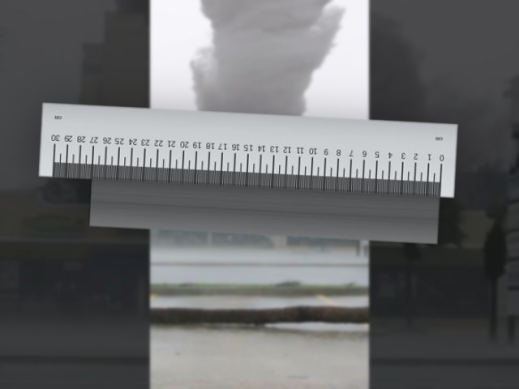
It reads 27 cm
